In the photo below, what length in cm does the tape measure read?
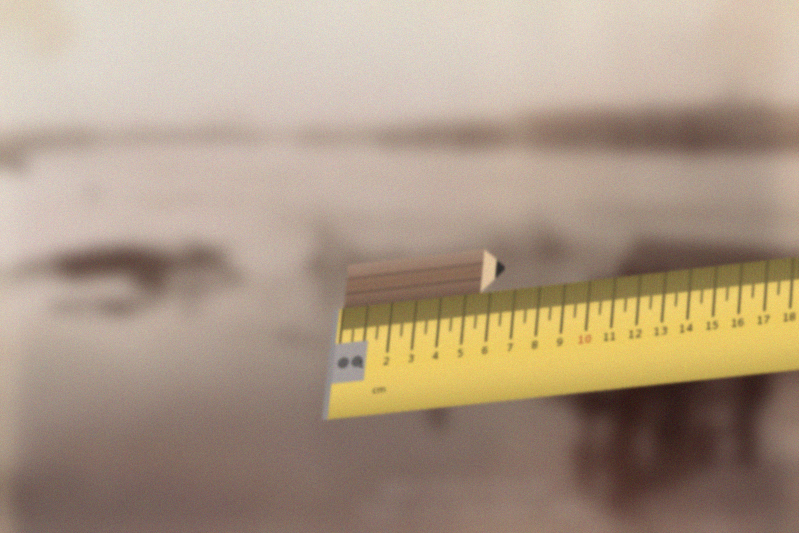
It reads 6.5 cm
